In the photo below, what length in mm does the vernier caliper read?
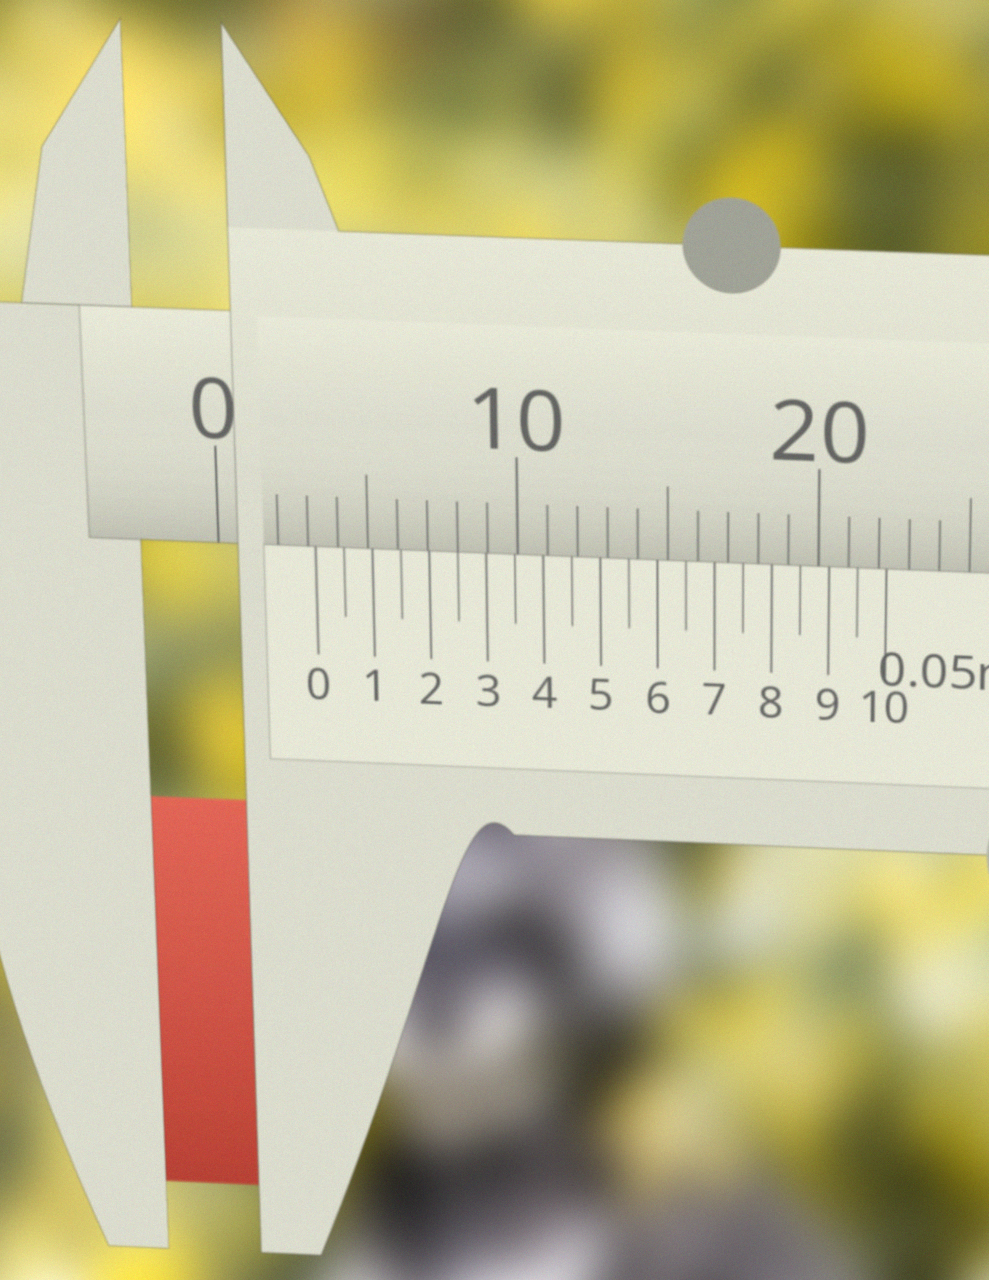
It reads 3.25 mm
